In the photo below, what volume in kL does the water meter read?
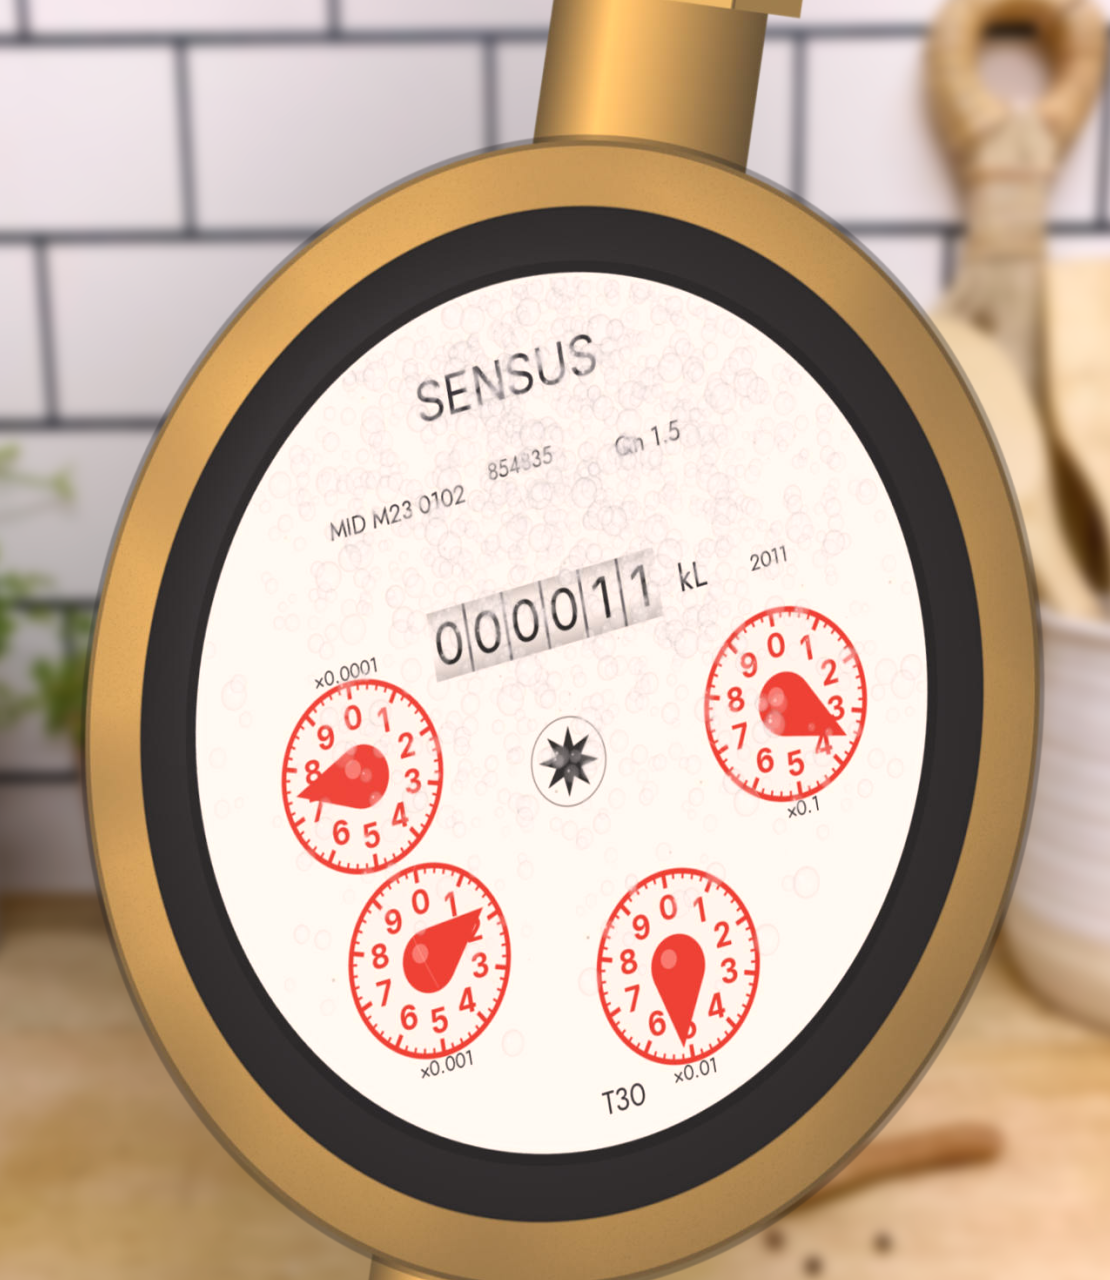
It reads 11.3517 kL
